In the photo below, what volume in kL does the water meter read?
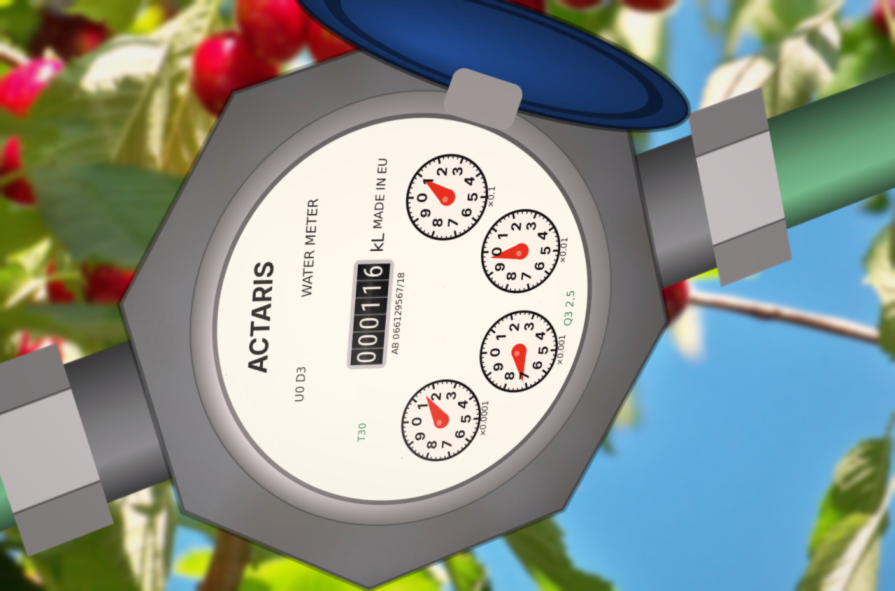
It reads 116.0971 kL
